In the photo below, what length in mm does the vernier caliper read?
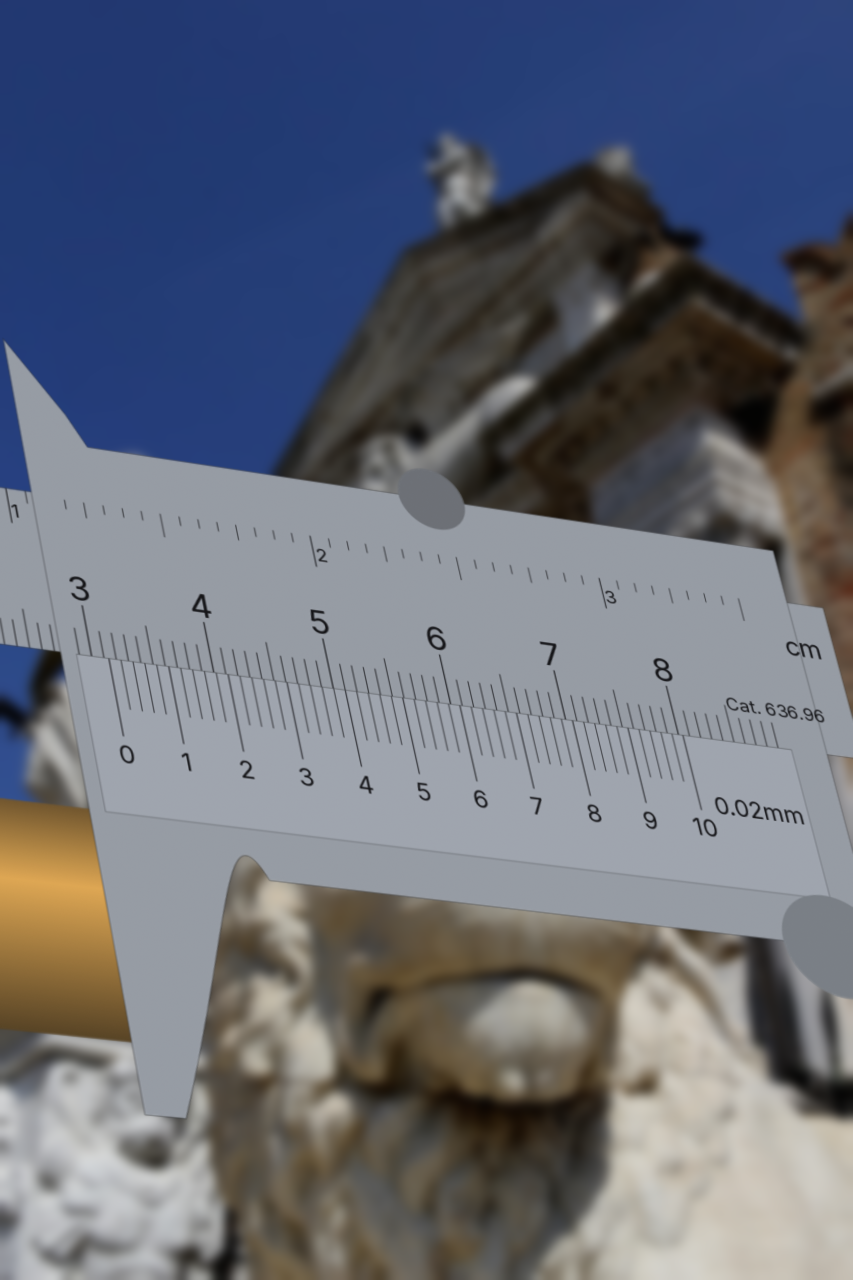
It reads 31.4 mm
